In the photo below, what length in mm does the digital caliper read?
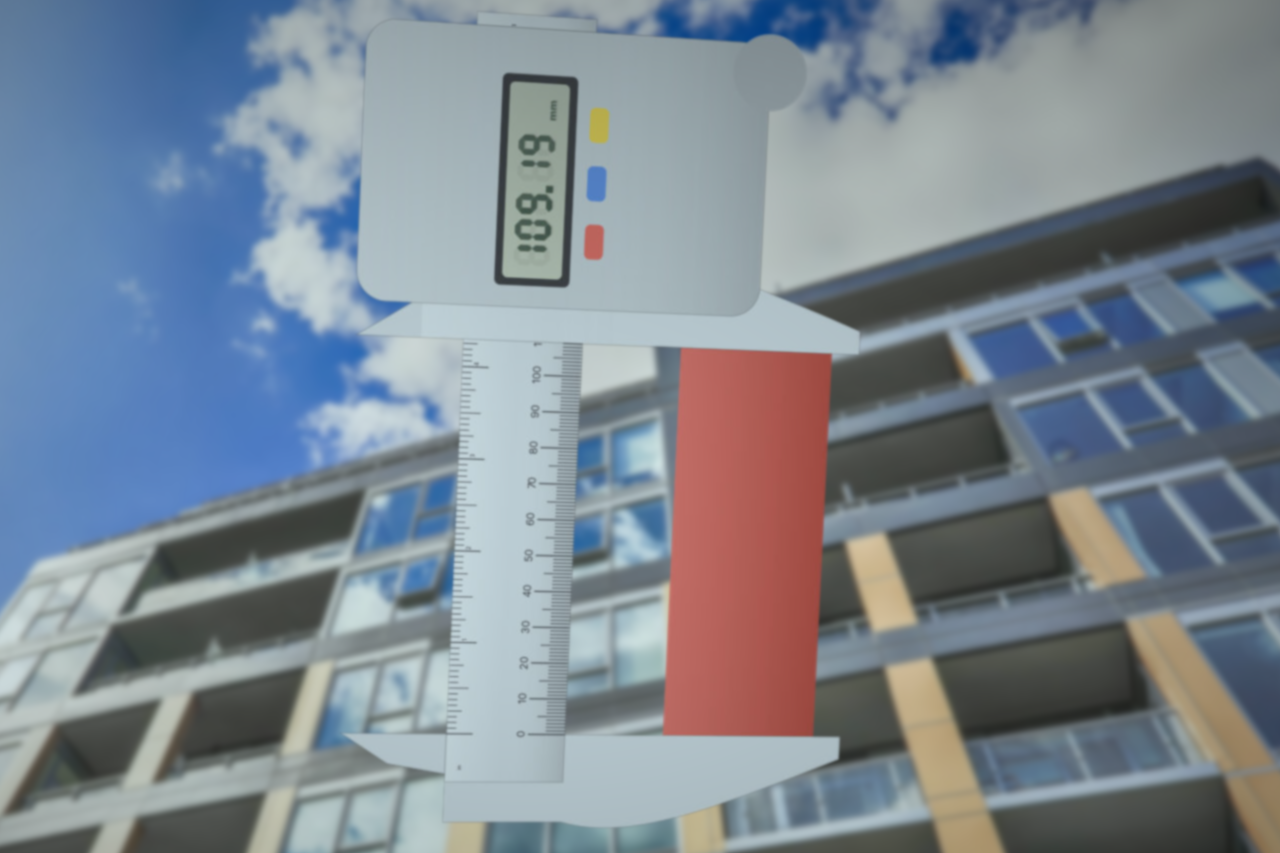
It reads 109.19 mm
